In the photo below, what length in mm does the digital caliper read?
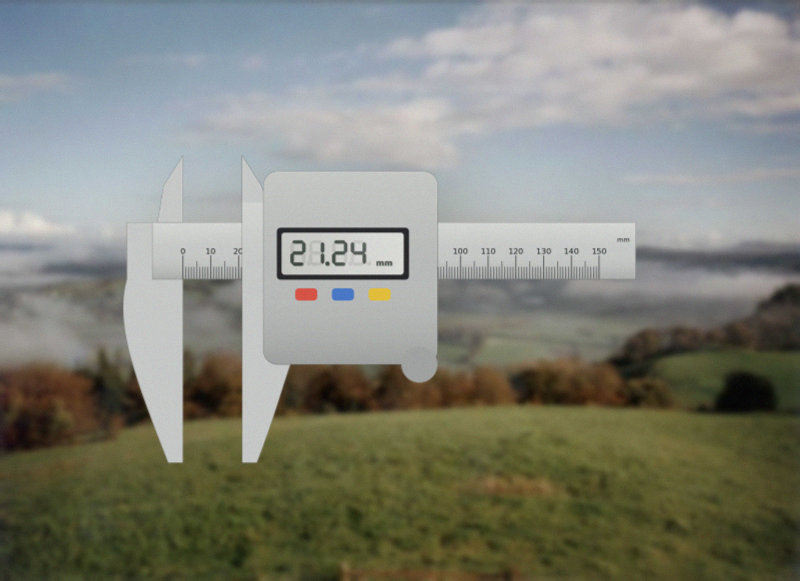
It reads 21.24 mm
